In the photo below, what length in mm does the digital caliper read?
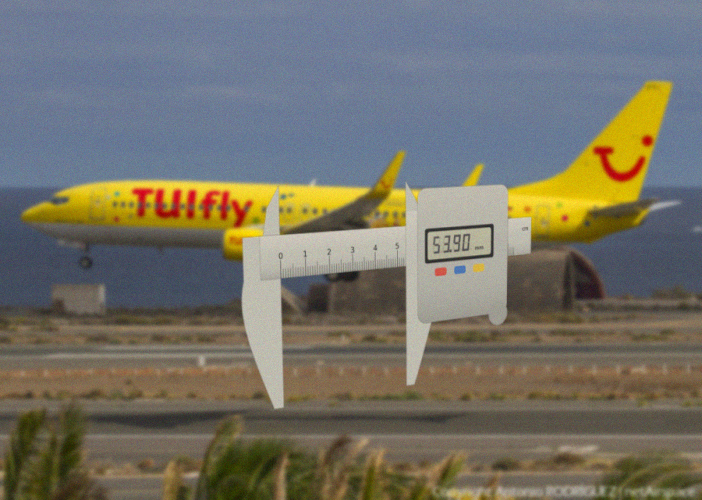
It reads 53.90 mm
